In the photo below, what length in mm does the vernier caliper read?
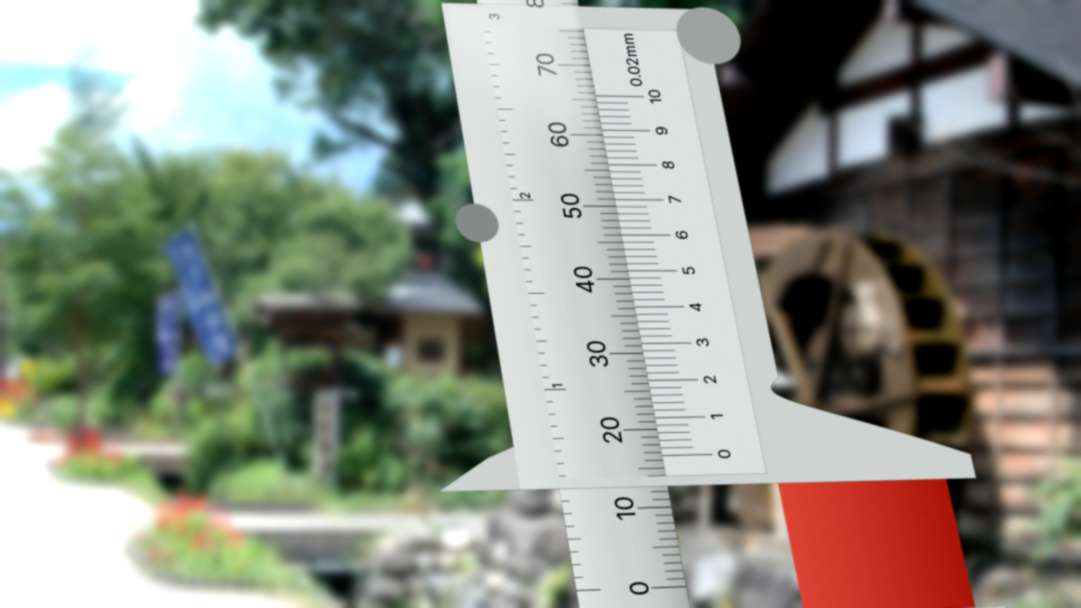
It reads 16.6 mm
